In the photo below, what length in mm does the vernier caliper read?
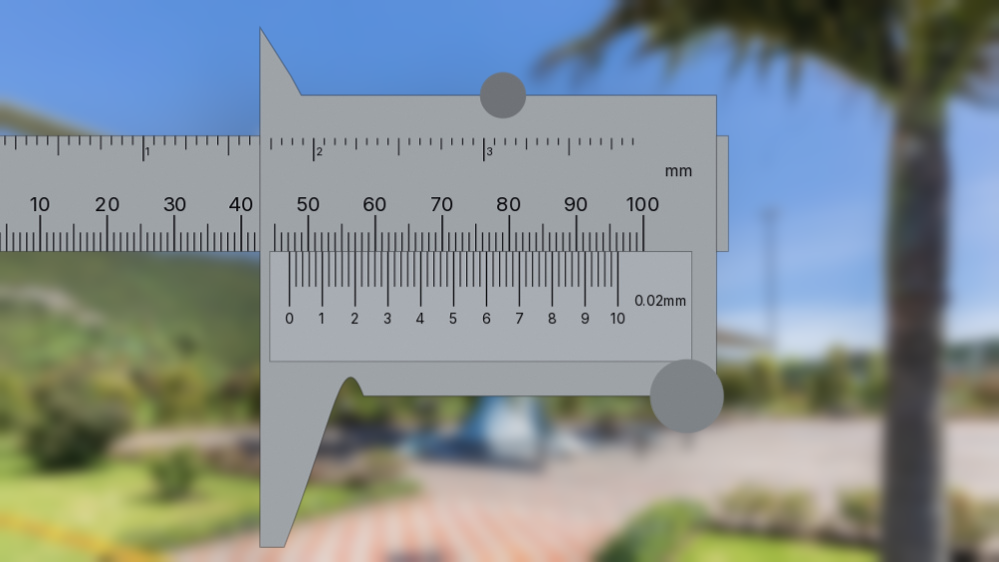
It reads 47.2 mm
